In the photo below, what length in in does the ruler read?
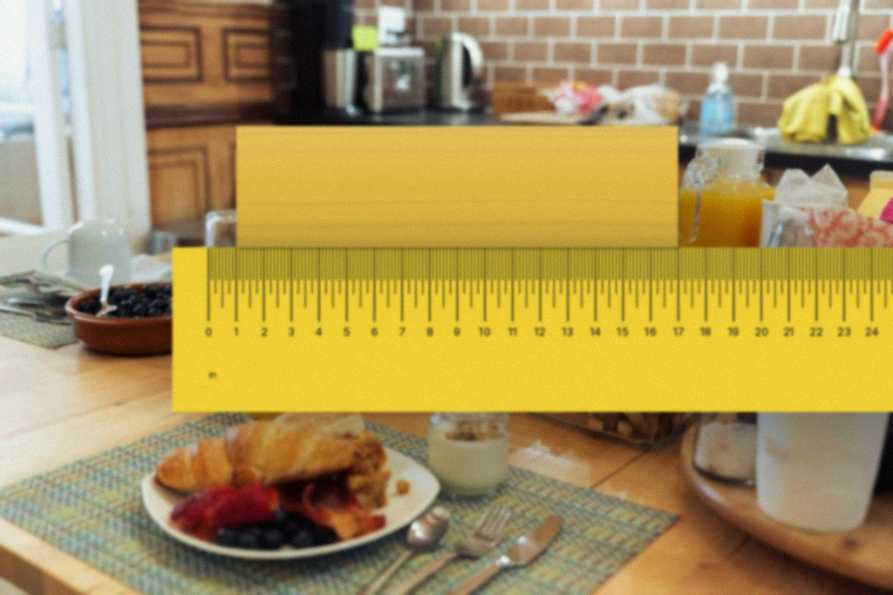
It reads 16 in
